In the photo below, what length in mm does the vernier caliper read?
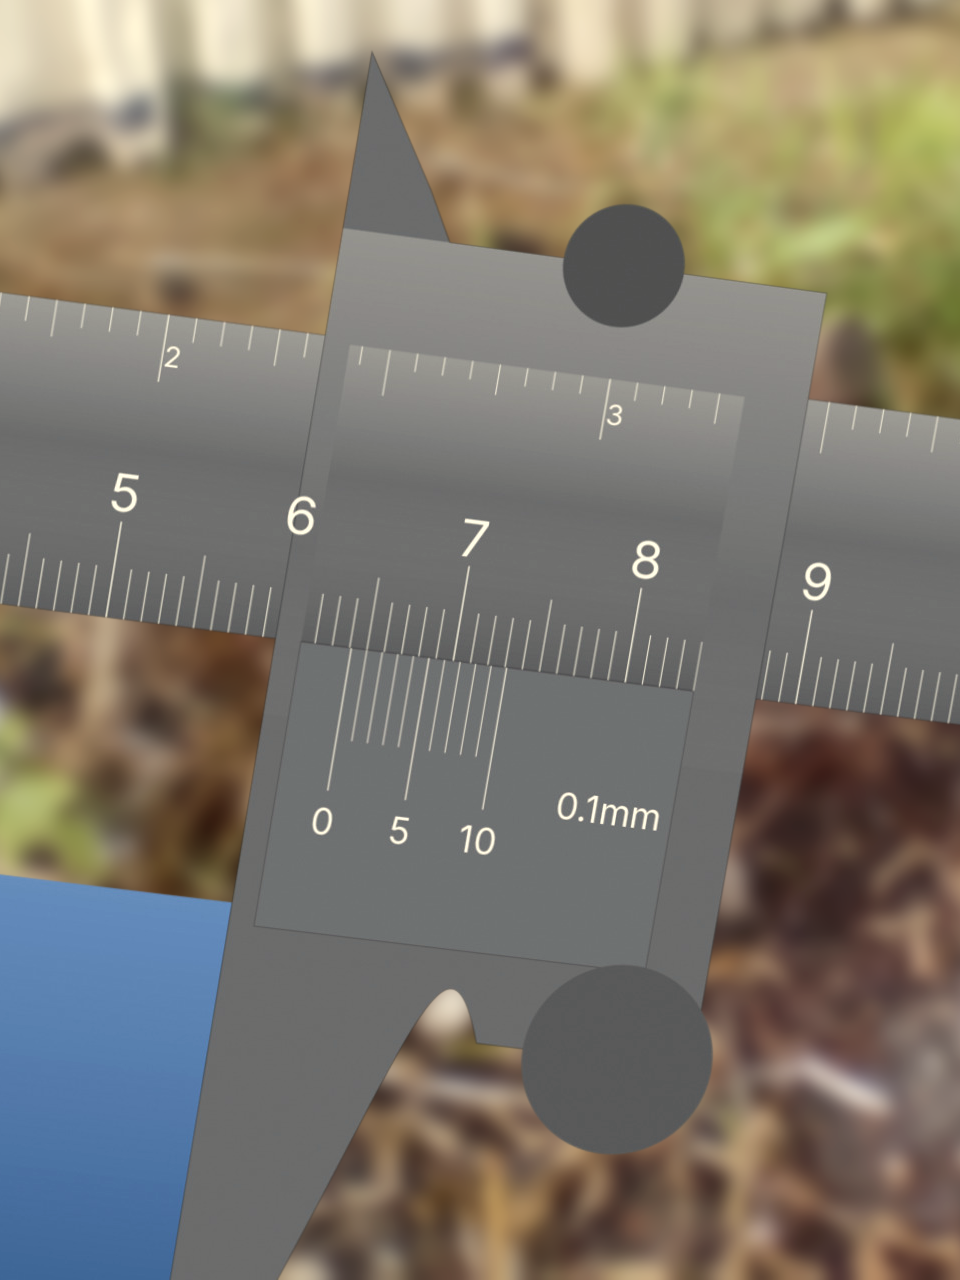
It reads 64.1 mm
